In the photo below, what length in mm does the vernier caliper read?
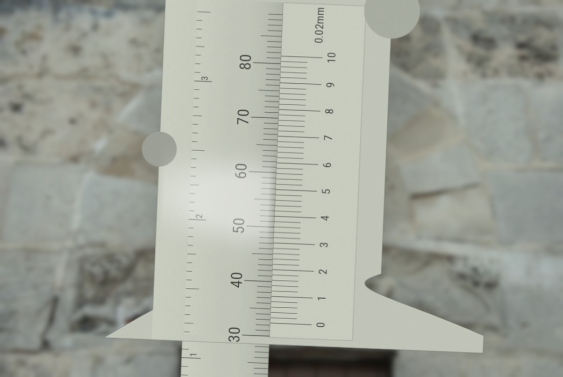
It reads 32.4 mm
